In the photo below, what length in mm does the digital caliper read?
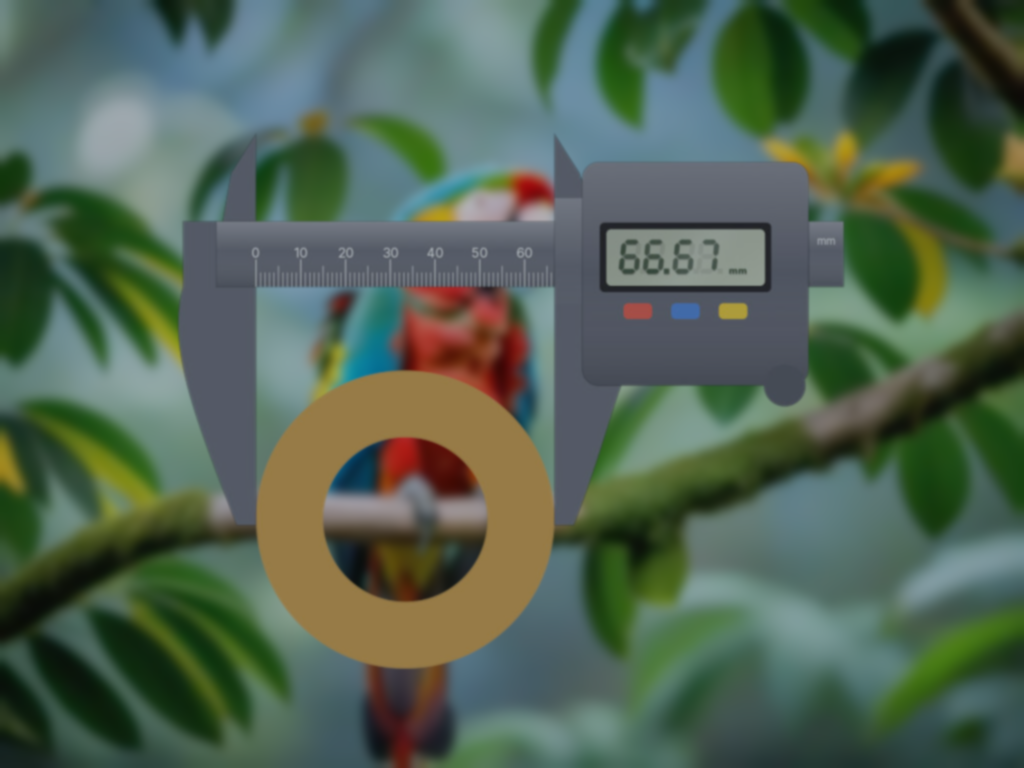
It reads 66.67 mm
